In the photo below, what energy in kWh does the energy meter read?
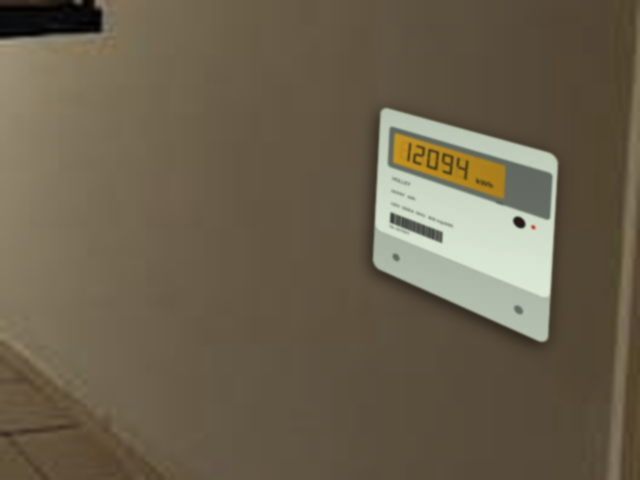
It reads 12094 kWh
